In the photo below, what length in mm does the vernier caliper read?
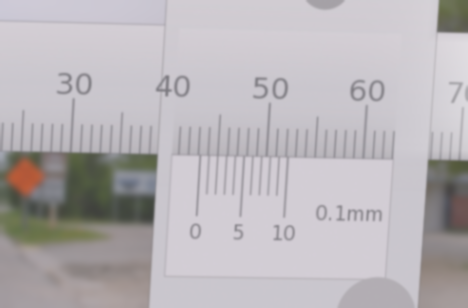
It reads 43.2 mm
